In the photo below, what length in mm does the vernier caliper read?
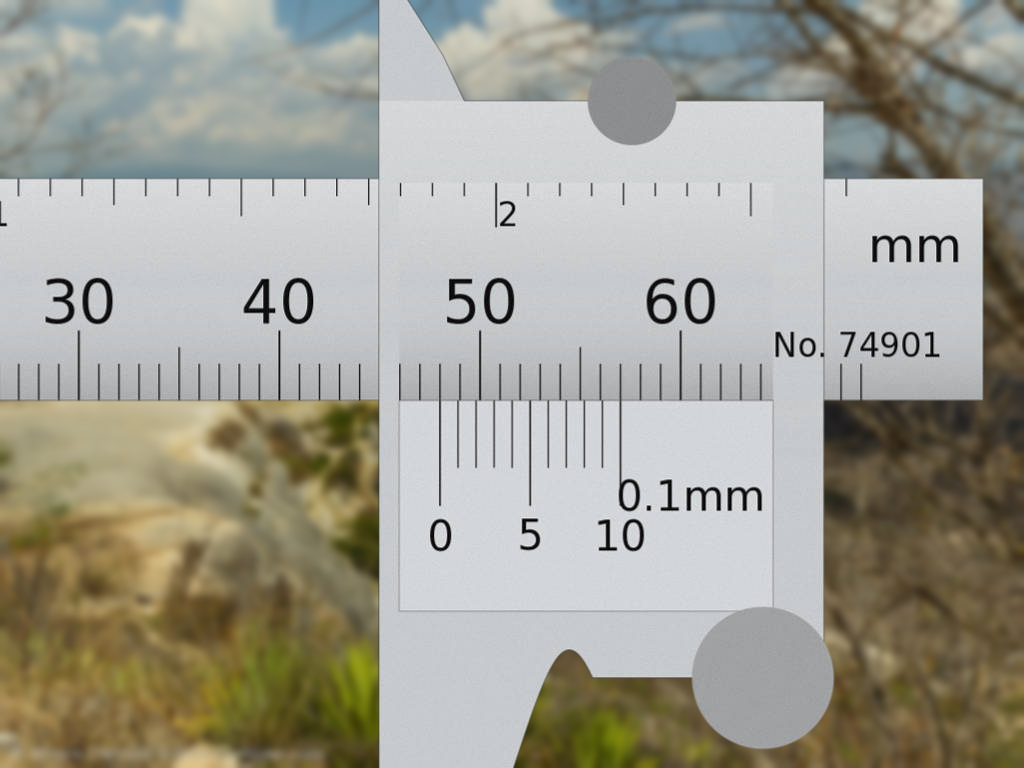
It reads 48.0 mm
